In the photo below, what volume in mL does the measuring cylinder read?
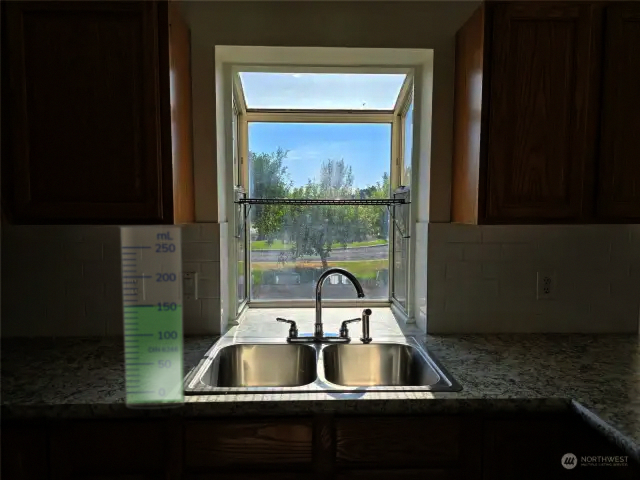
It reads 150 mL
